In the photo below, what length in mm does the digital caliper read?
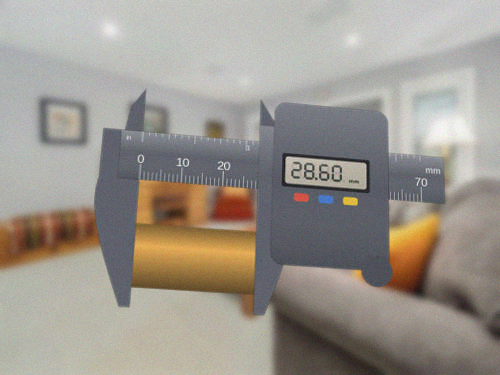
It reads 28.60 mm
